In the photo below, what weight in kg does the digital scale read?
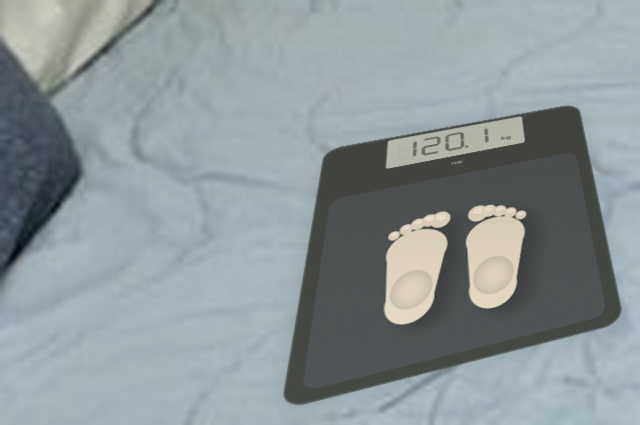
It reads 120.1 kg
